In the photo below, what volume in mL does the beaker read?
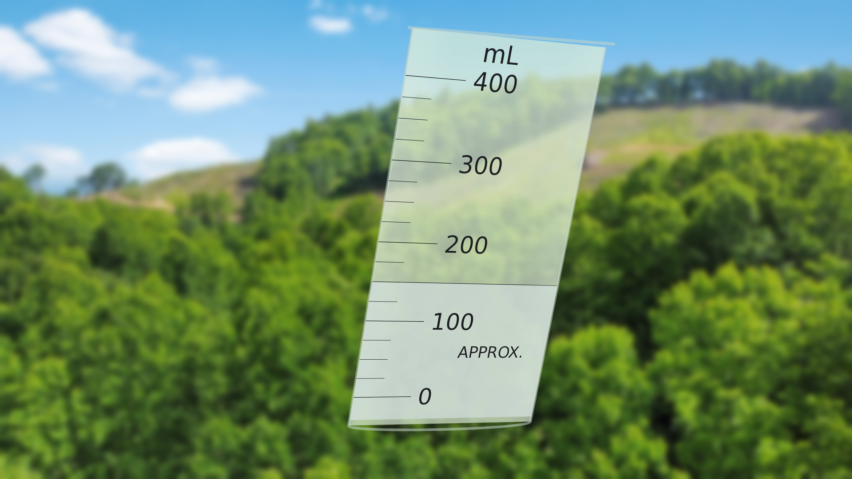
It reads 150 mL
